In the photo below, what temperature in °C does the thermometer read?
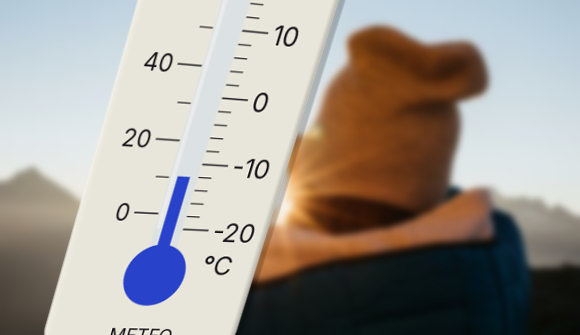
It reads -12 °C
